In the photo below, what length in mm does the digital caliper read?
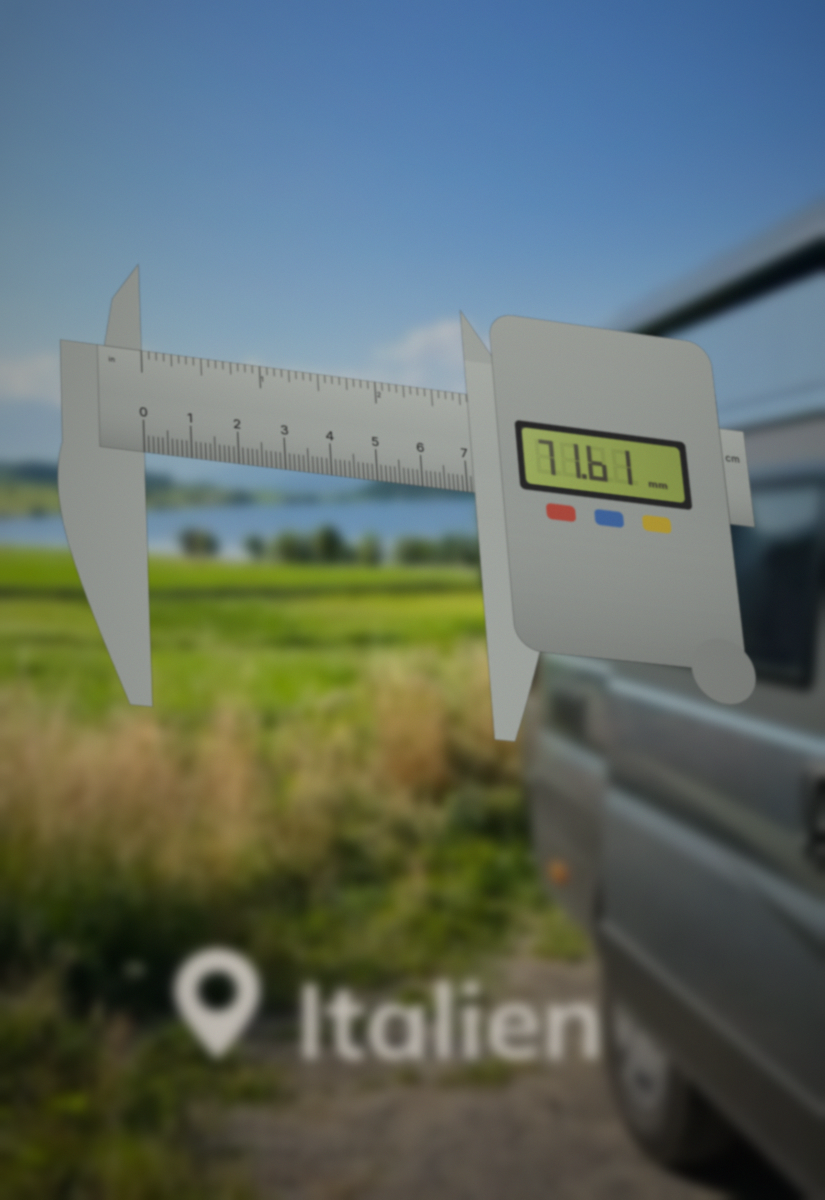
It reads 71.61 mm
